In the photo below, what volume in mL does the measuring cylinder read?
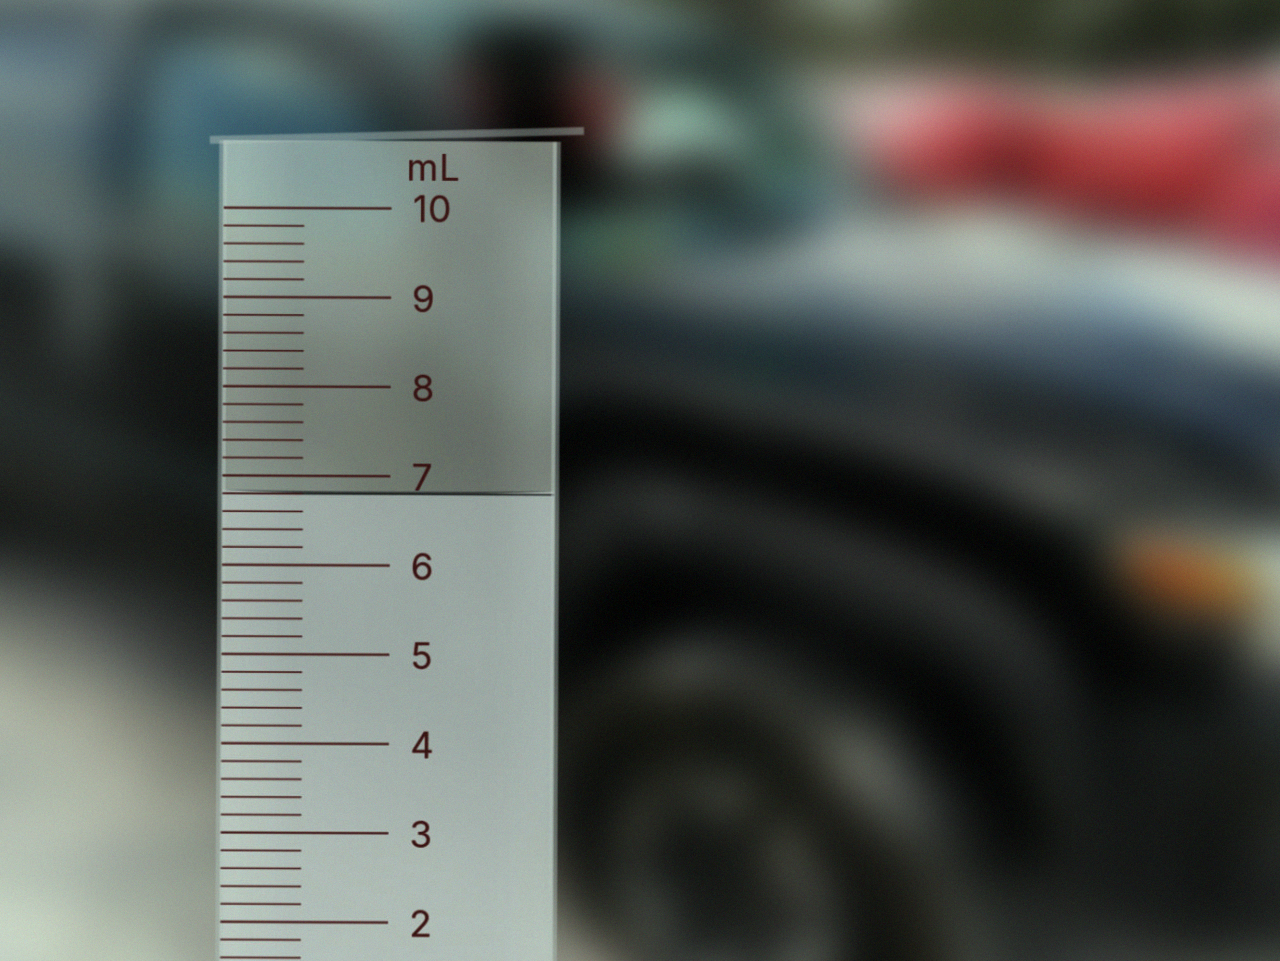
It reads 6.8 mL
